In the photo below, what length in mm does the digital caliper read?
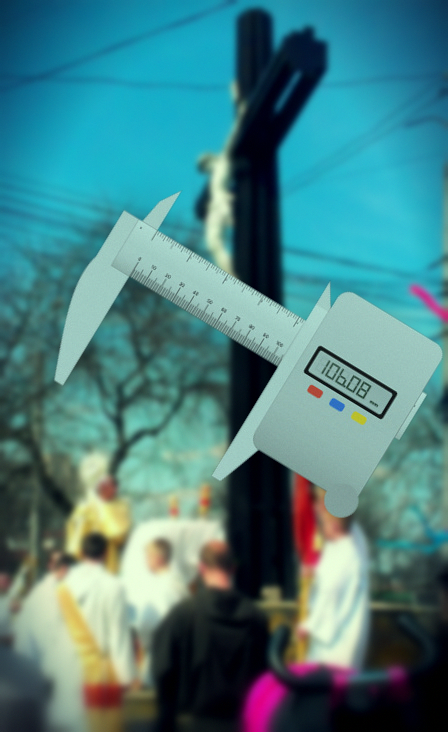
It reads 106.08 mm
